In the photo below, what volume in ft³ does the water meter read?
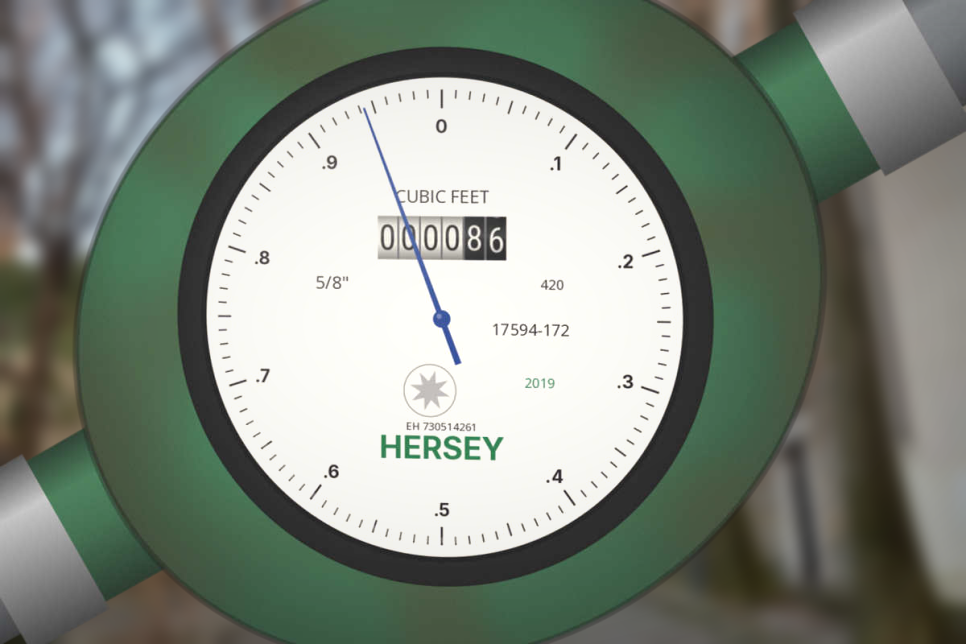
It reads 85.94 ft³
